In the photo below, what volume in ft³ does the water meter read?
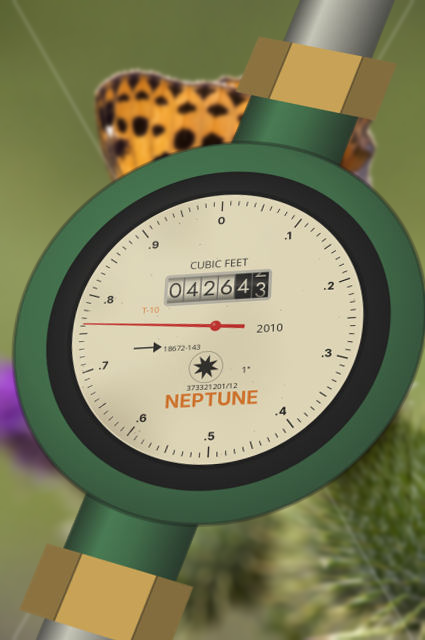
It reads 42642.76 ft³
